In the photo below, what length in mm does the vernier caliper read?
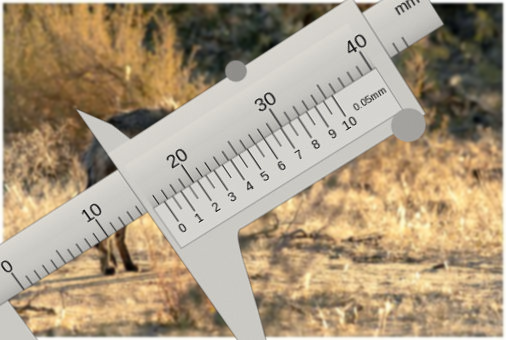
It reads 16.6 mm
